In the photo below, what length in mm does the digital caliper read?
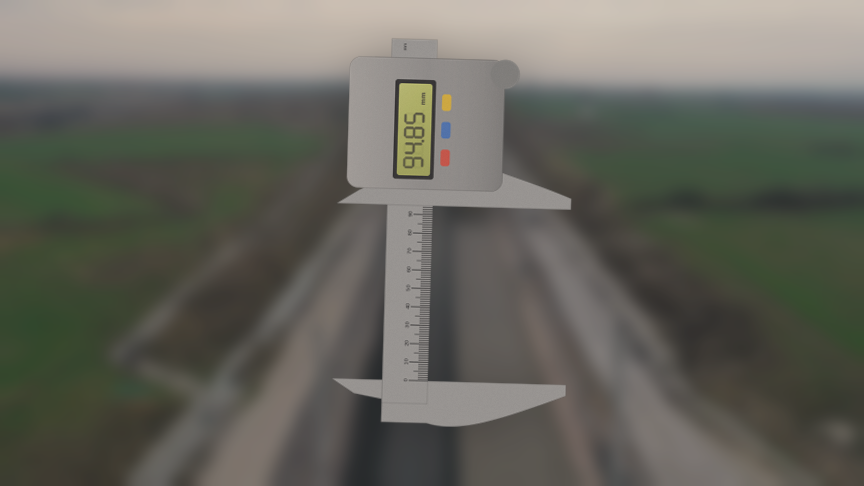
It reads 94.85 mm
